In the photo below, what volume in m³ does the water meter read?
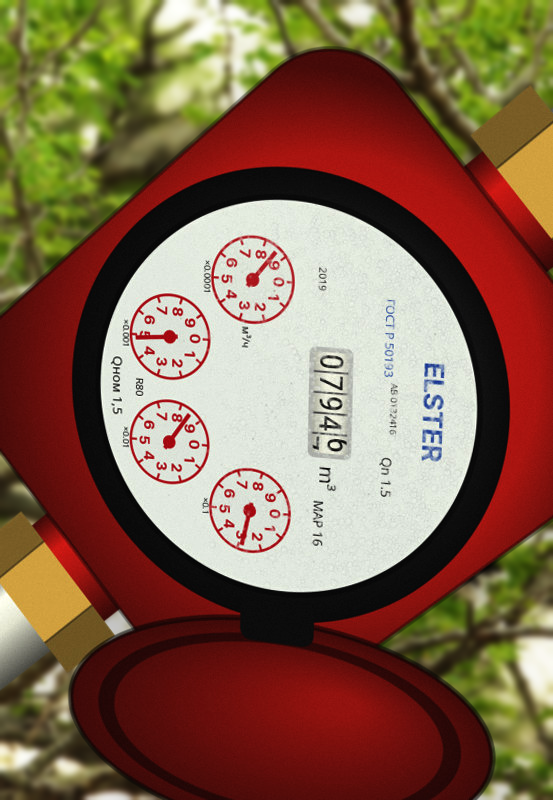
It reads 7946.2848 m³
